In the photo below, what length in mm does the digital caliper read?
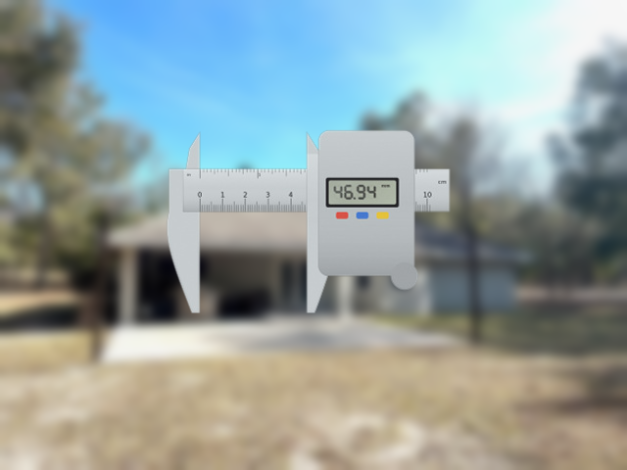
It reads 46.94 mm
